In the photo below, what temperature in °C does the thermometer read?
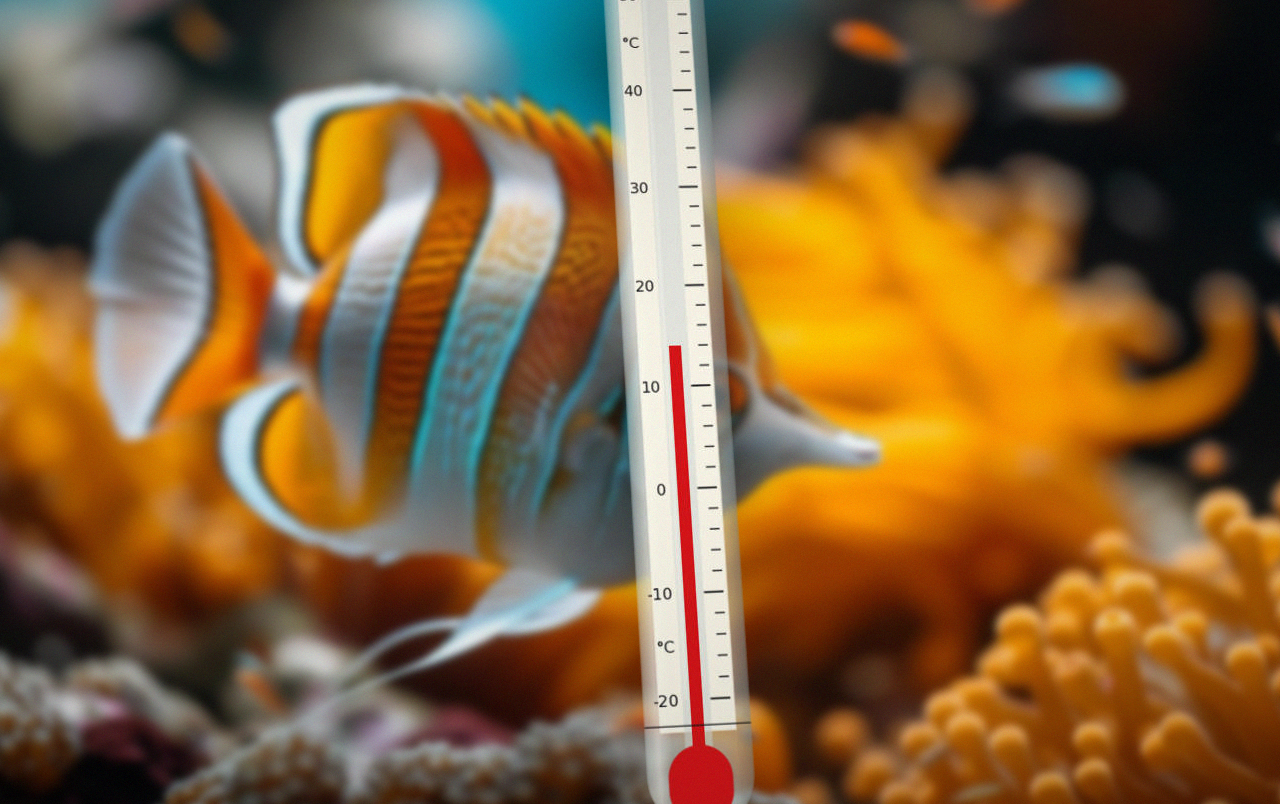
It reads 14 °C
